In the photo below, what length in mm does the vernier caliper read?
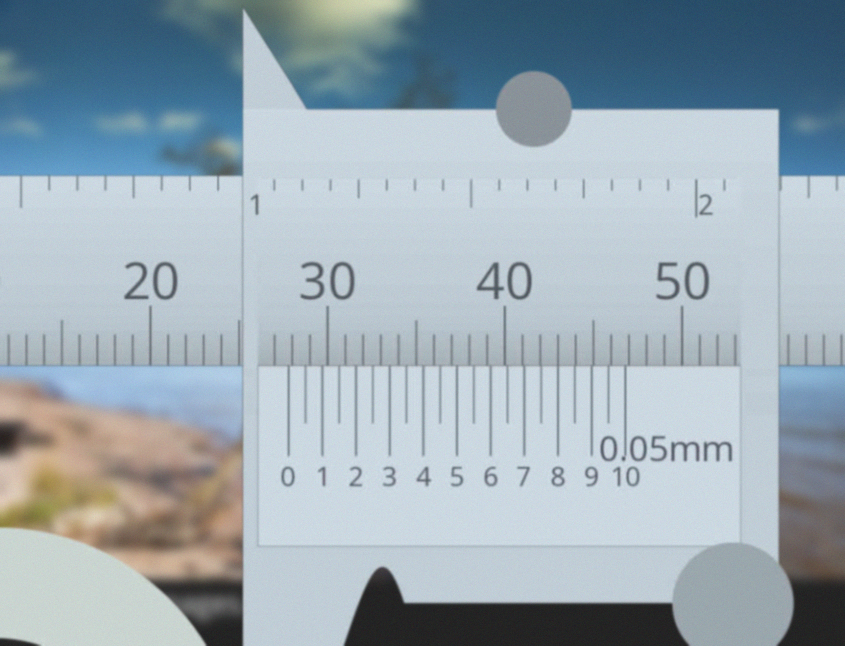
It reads 27.8 mm
